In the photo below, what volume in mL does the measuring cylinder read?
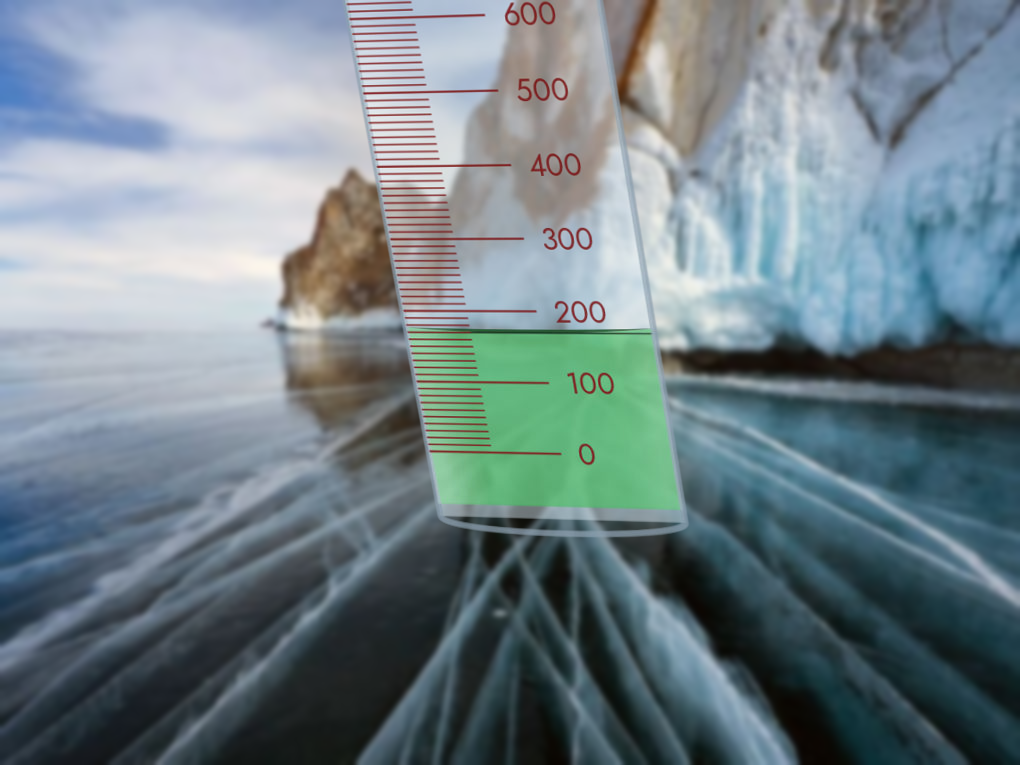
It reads 170 mL
